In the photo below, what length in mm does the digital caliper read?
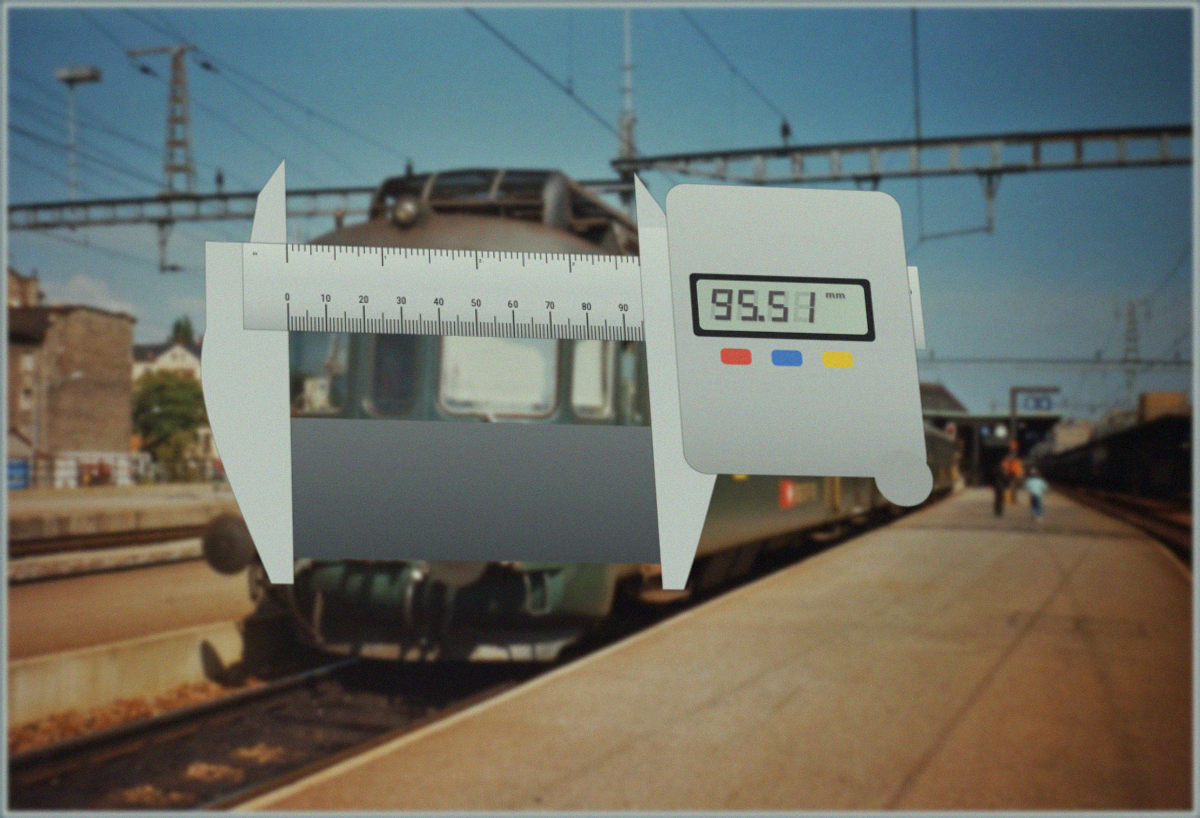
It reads 95.51 mm
